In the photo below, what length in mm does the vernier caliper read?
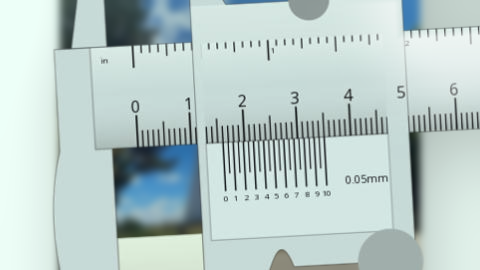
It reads 16.0 mm
